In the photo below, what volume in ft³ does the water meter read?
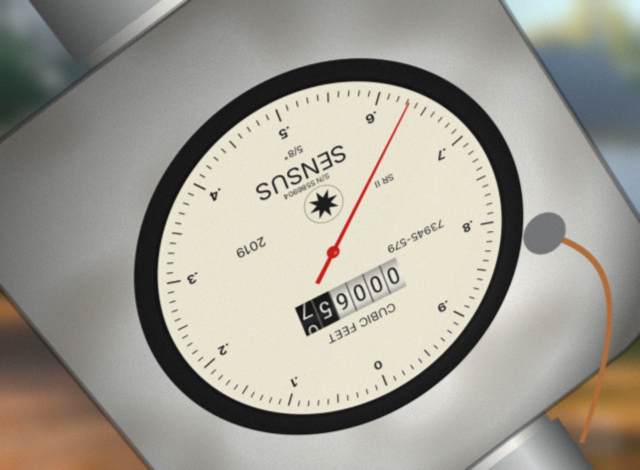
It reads 656.63 ft³
